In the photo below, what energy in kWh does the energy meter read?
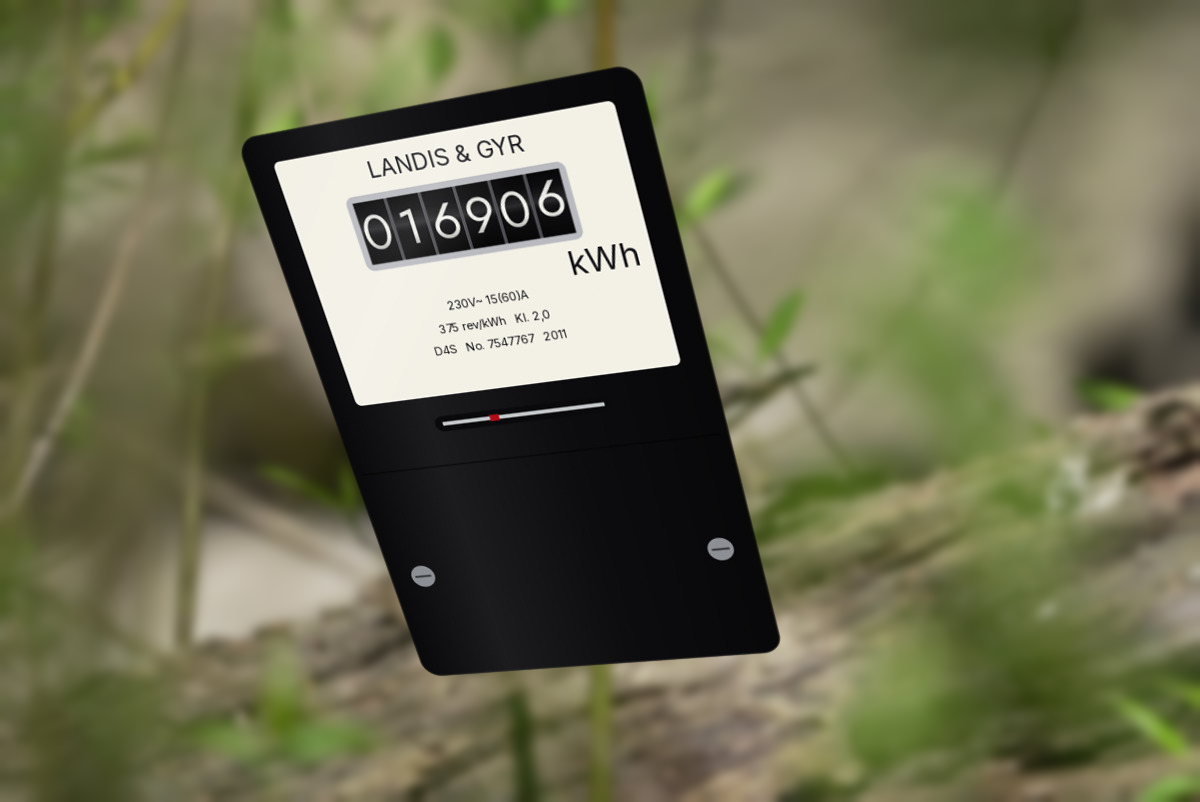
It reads 16906 kWh
